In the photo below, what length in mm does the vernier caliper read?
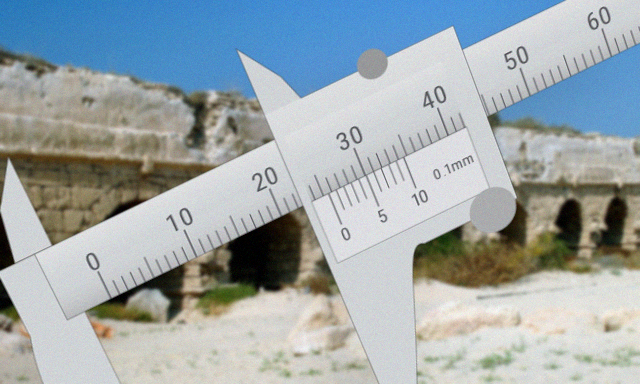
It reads 25.6 mm
